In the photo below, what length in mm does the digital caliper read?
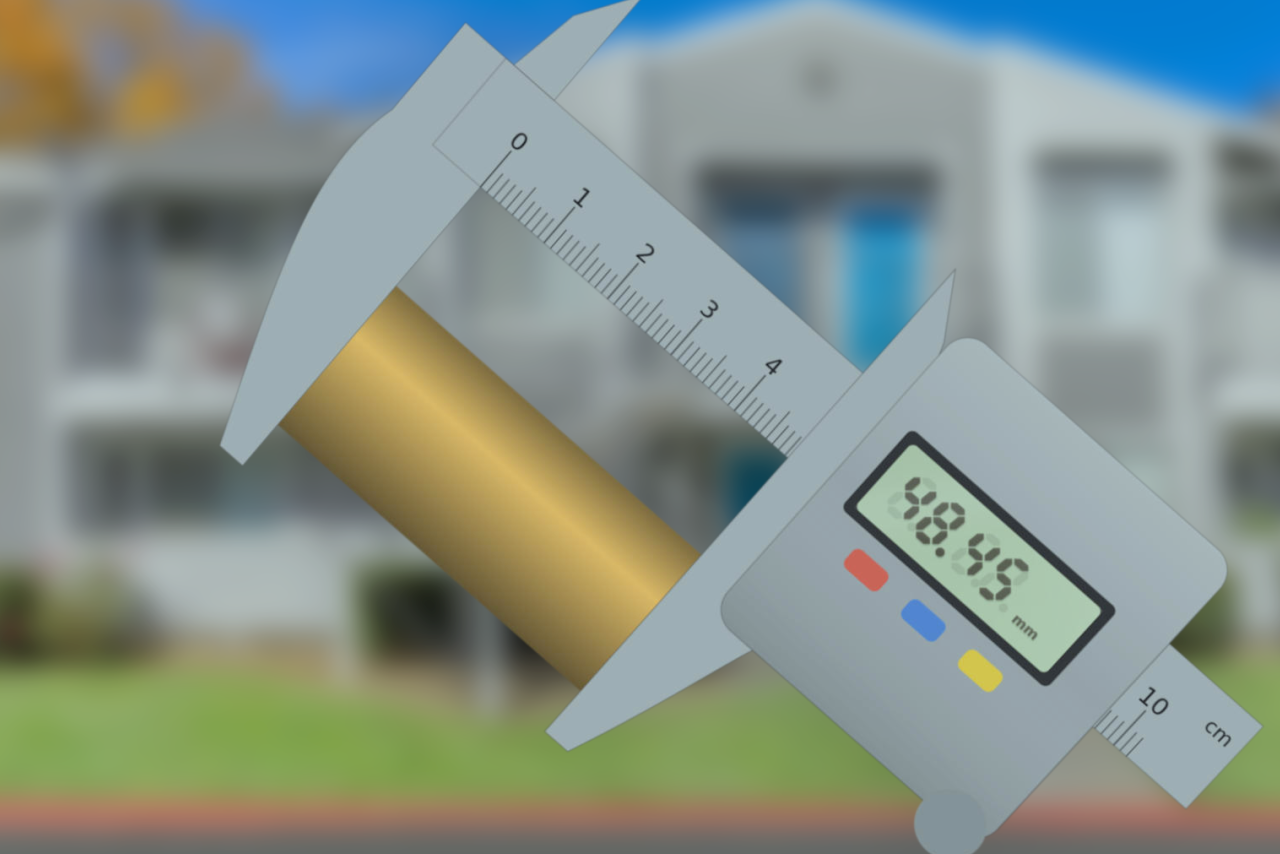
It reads 48.45 mm
